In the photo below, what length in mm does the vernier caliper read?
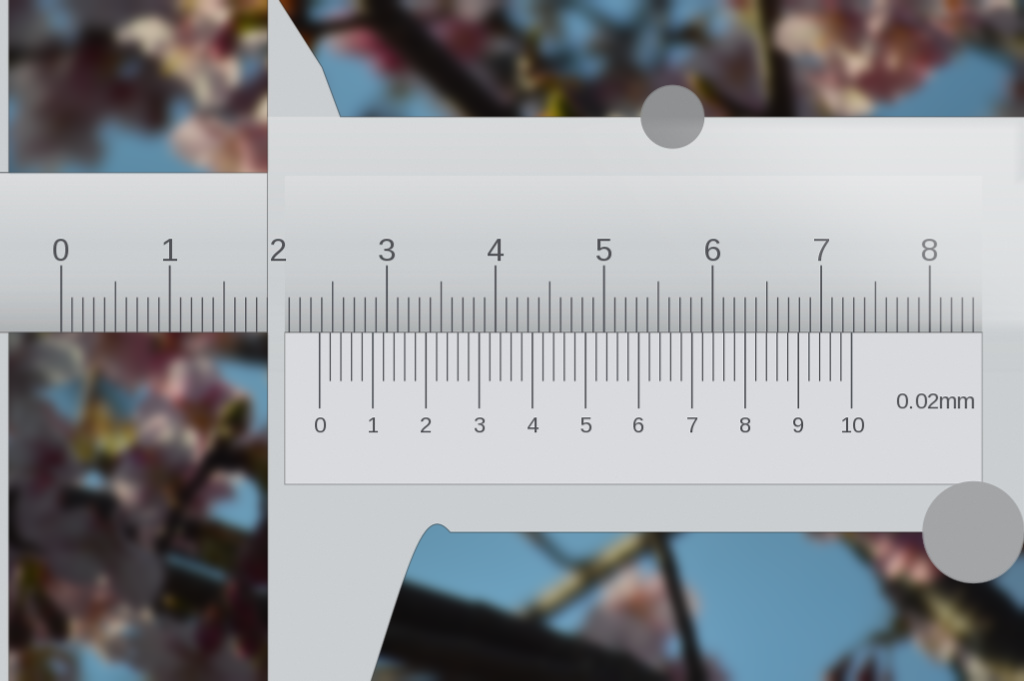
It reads 23.8 mm
